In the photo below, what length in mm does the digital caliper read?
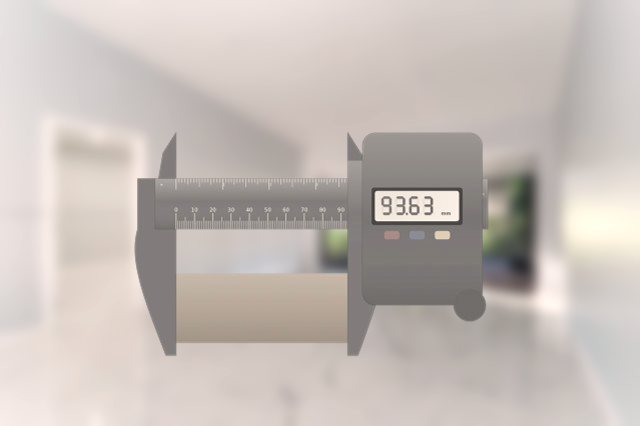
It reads 93.63 mm
